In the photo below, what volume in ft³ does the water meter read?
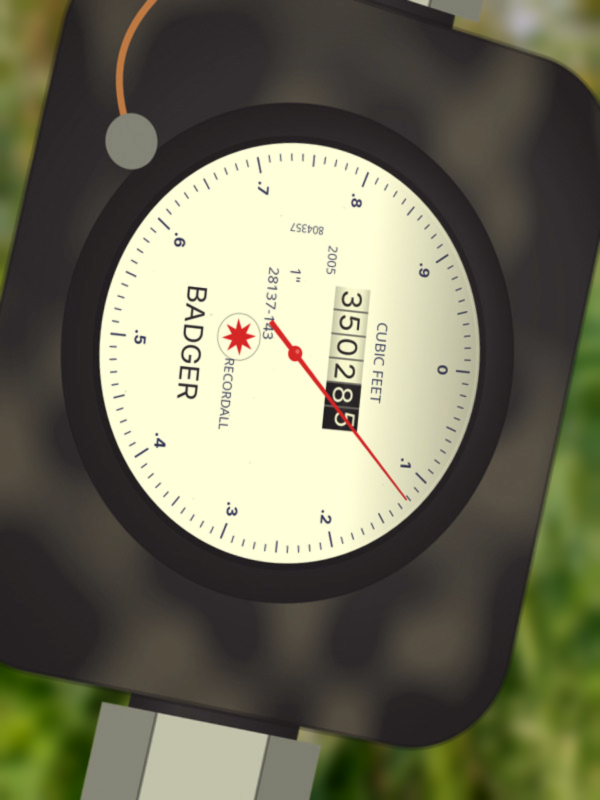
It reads 350285.12 ft³
